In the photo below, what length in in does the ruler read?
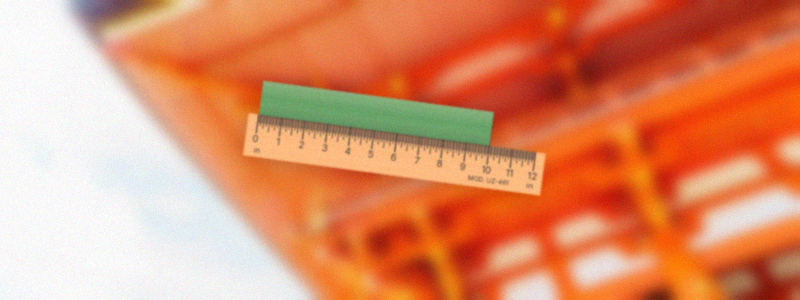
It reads 10 in
